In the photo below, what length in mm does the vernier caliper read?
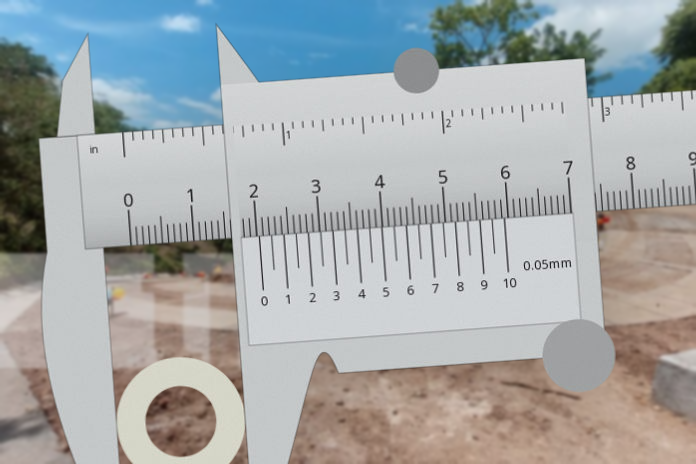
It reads 20.4 mm
